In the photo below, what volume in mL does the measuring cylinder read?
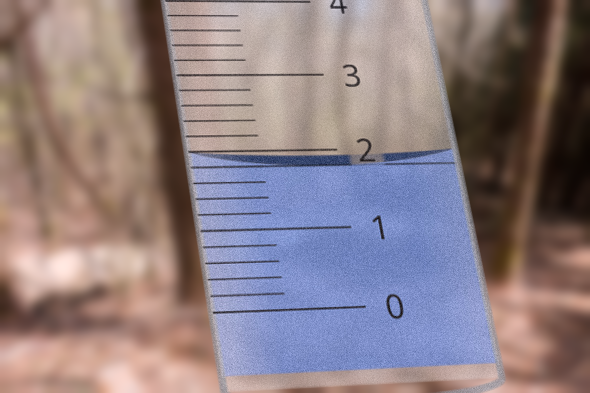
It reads 1.8 mL
